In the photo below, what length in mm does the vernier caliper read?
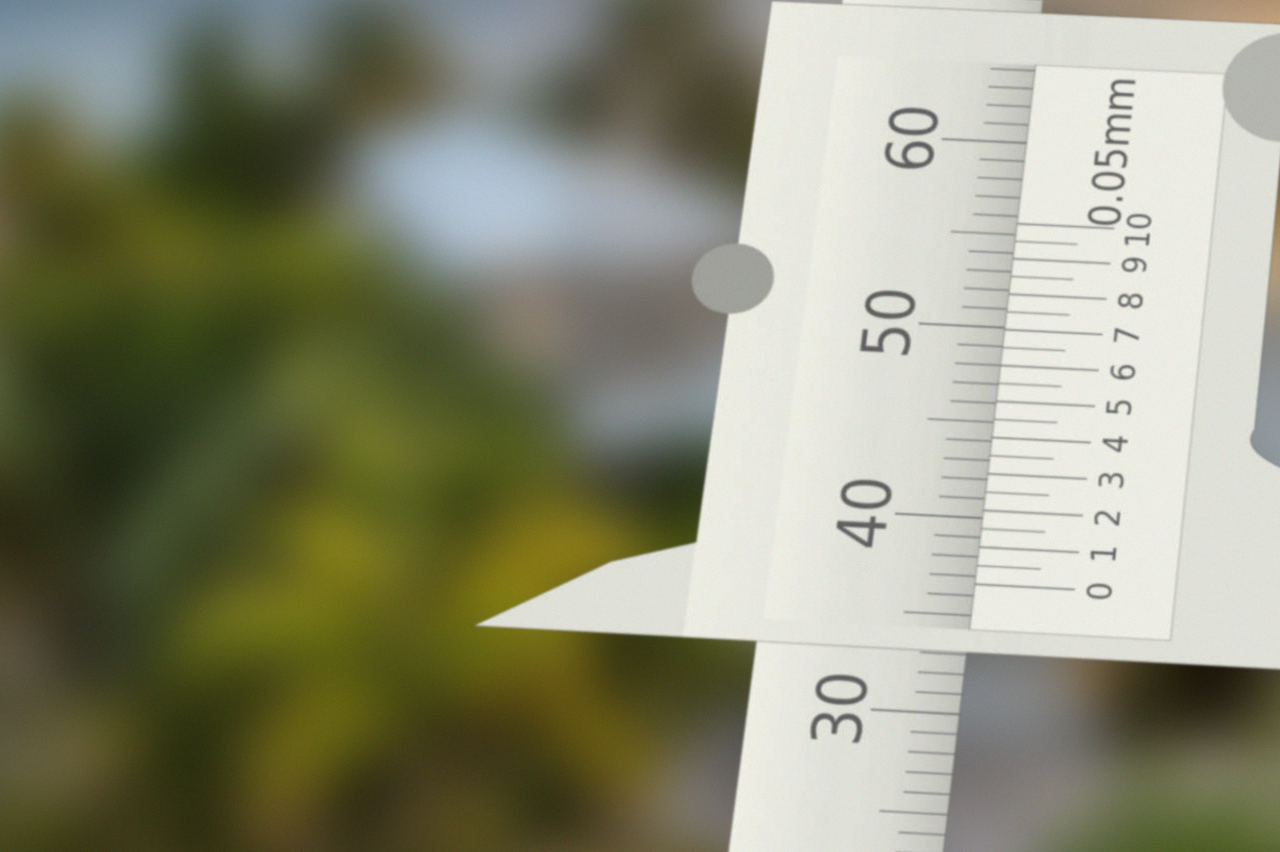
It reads 36.6 mm
